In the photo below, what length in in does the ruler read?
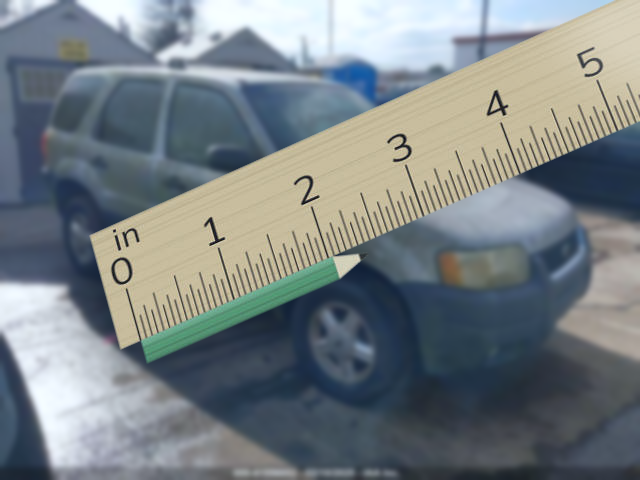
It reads 2.375 in
